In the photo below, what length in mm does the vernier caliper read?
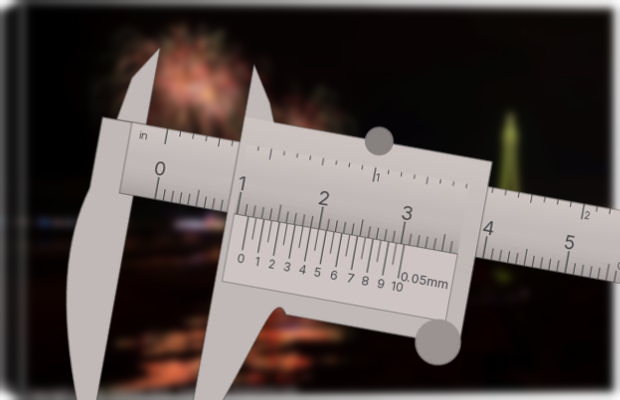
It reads 11.4 mm
